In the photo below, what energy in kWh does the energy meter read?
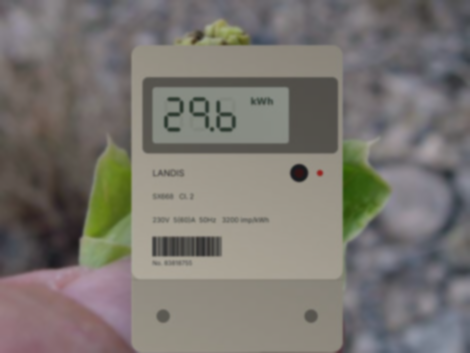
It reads 29.6 kWh
